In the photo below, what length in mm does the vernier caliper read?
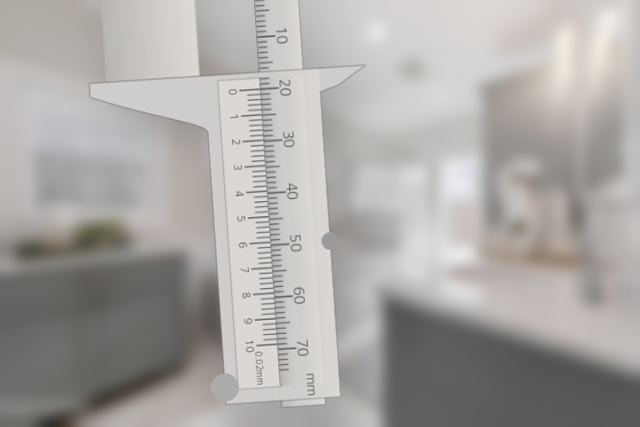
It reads 20.0 mm
